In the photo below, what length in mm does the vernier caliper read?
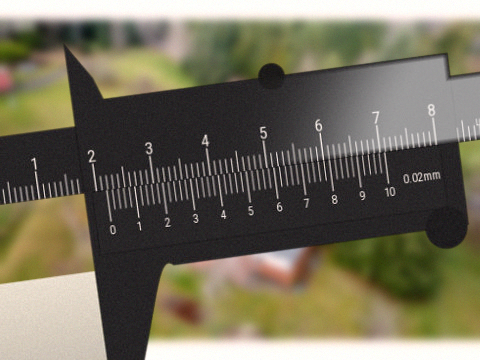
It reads 21.8 mm
